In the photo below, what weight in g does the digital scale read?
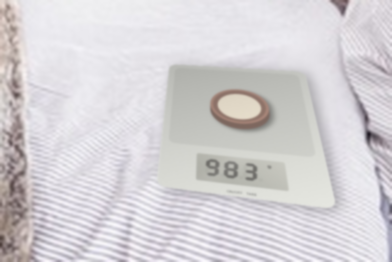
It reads 983 g
